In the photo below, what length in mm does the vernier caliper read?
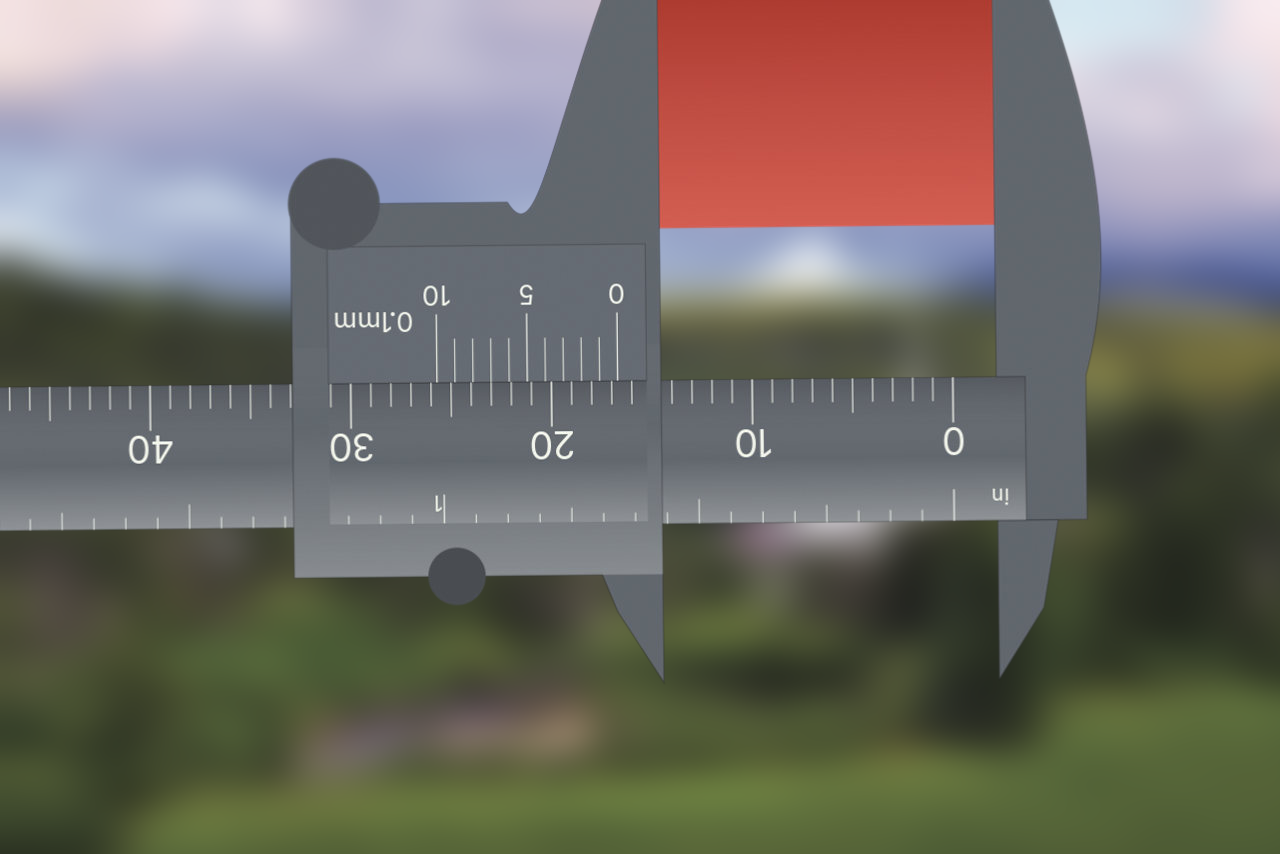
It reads 16.7 mm
